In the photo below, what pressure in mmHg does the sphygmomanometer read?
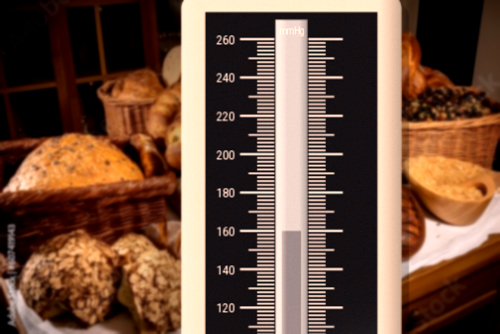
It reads 160 mmHg
